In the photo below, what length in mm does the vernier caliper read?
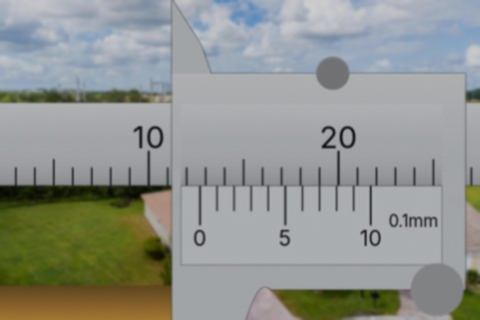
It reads 12.7 mm
